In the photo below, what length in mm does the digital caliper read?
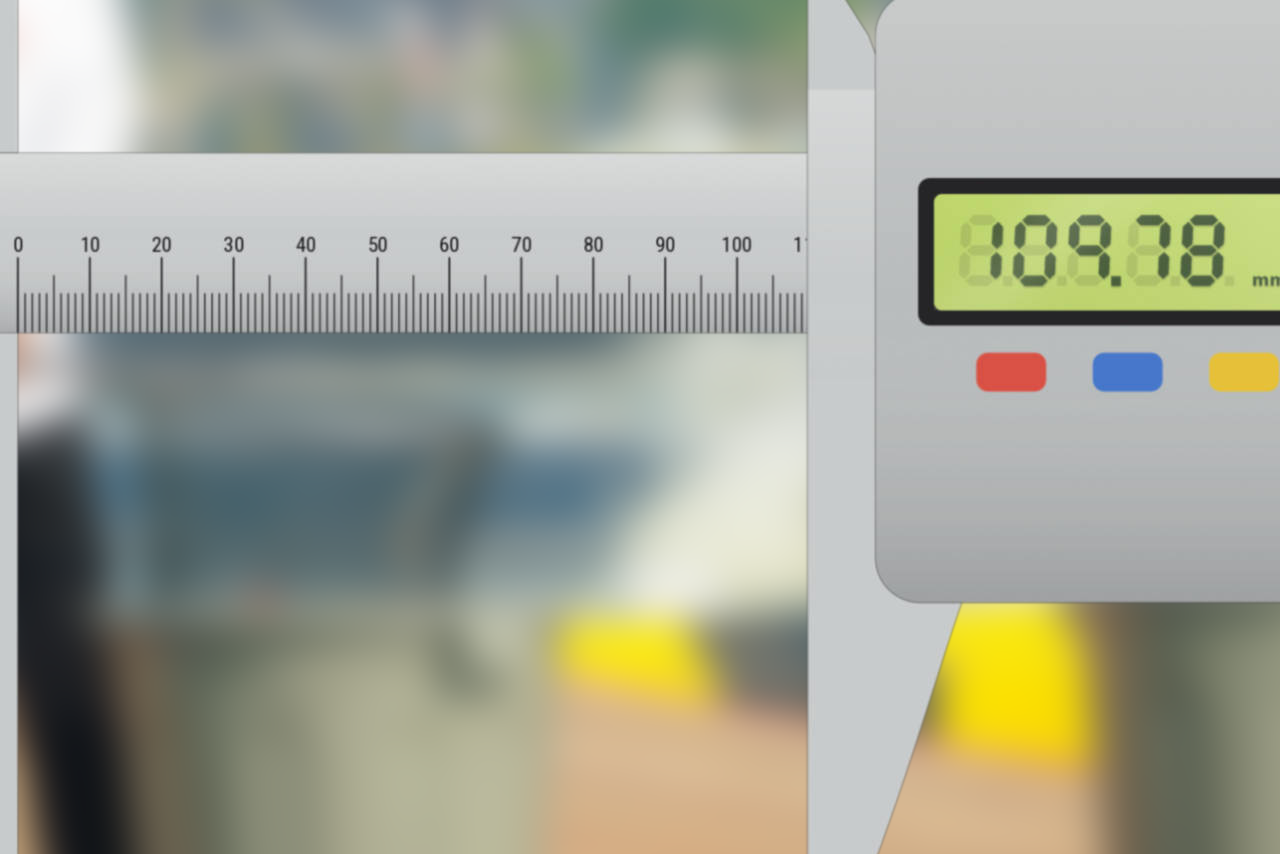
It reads 109.78 mm
